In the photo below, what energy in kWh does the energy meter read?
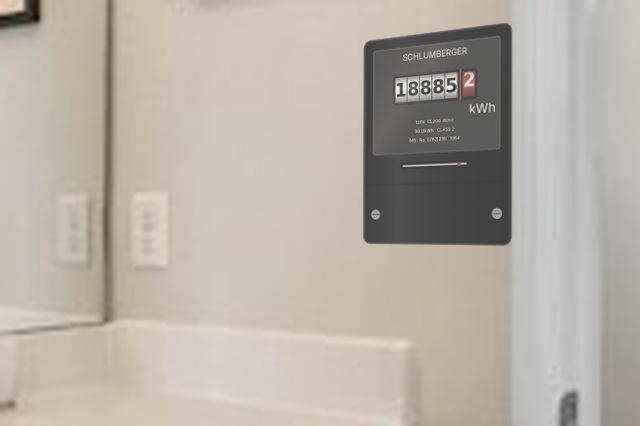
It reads 18885.2 kWh
